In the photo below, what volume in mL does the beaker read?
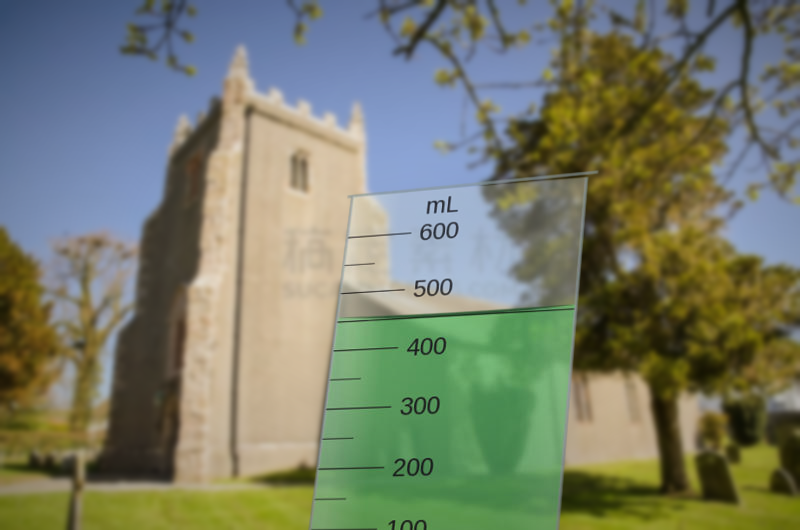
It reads 450 mL
